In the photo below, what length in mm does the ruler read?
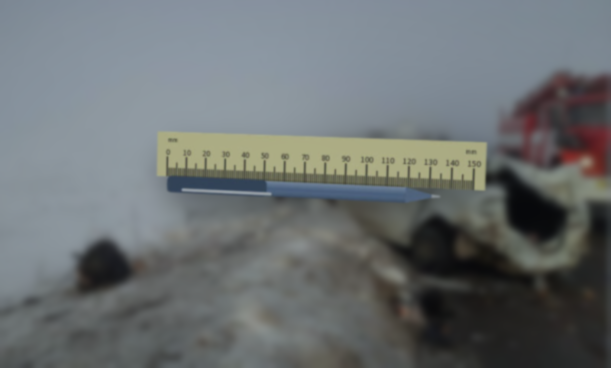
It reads 135 mm
